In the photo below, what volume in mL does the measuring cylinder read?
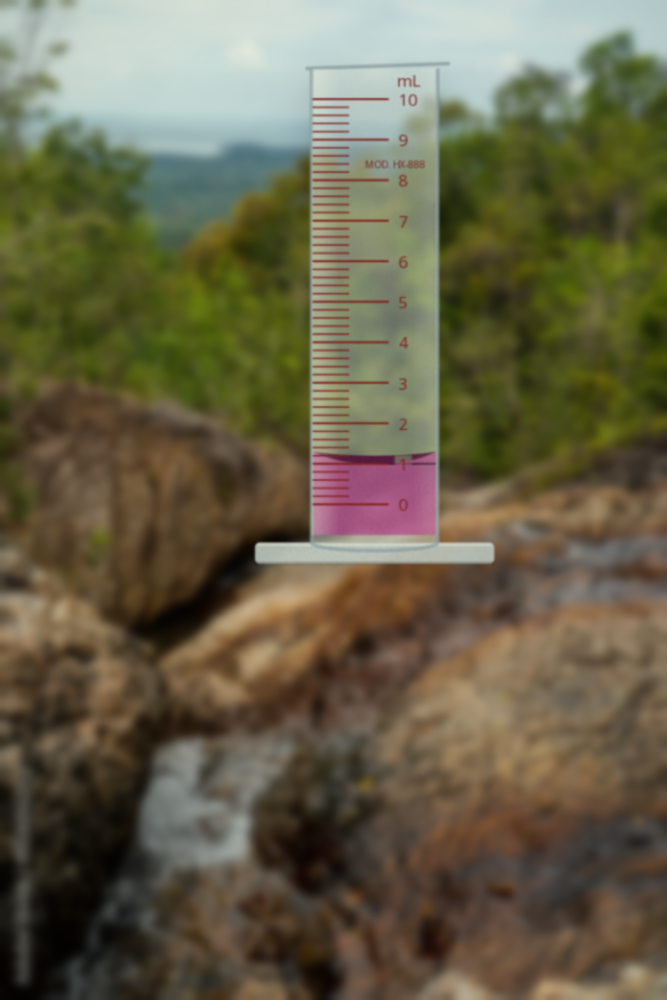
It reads 1 mL
